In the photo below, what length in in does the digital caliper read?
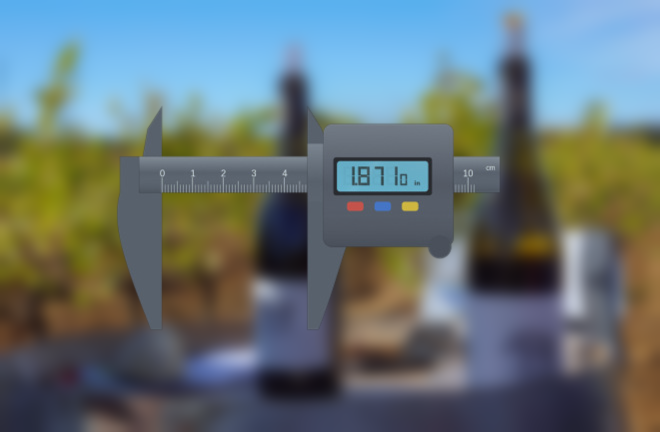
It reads 1.8710 in
